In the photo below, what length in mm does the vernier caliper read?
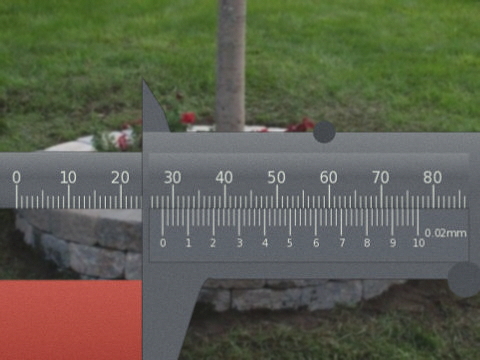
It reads 28.0 mm
